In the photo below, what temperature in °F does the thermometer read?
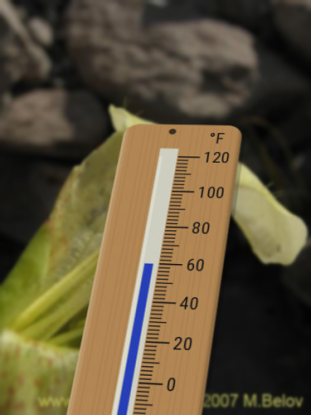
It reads 60 °F
